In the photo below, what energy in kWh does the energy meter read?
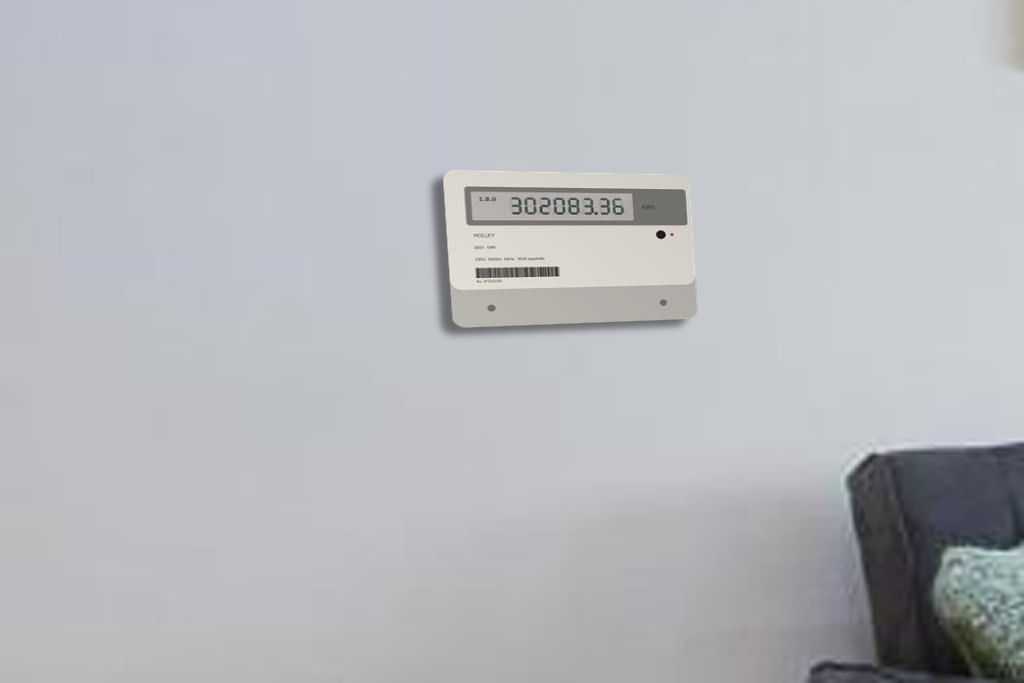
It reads 302083.36 kWh
